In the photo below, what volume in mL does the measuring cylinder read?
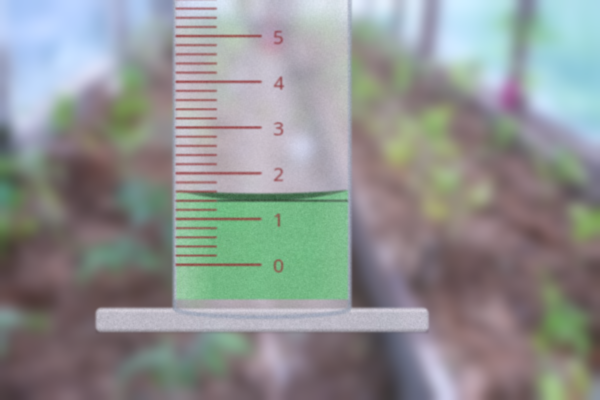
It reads 1.4 mL
